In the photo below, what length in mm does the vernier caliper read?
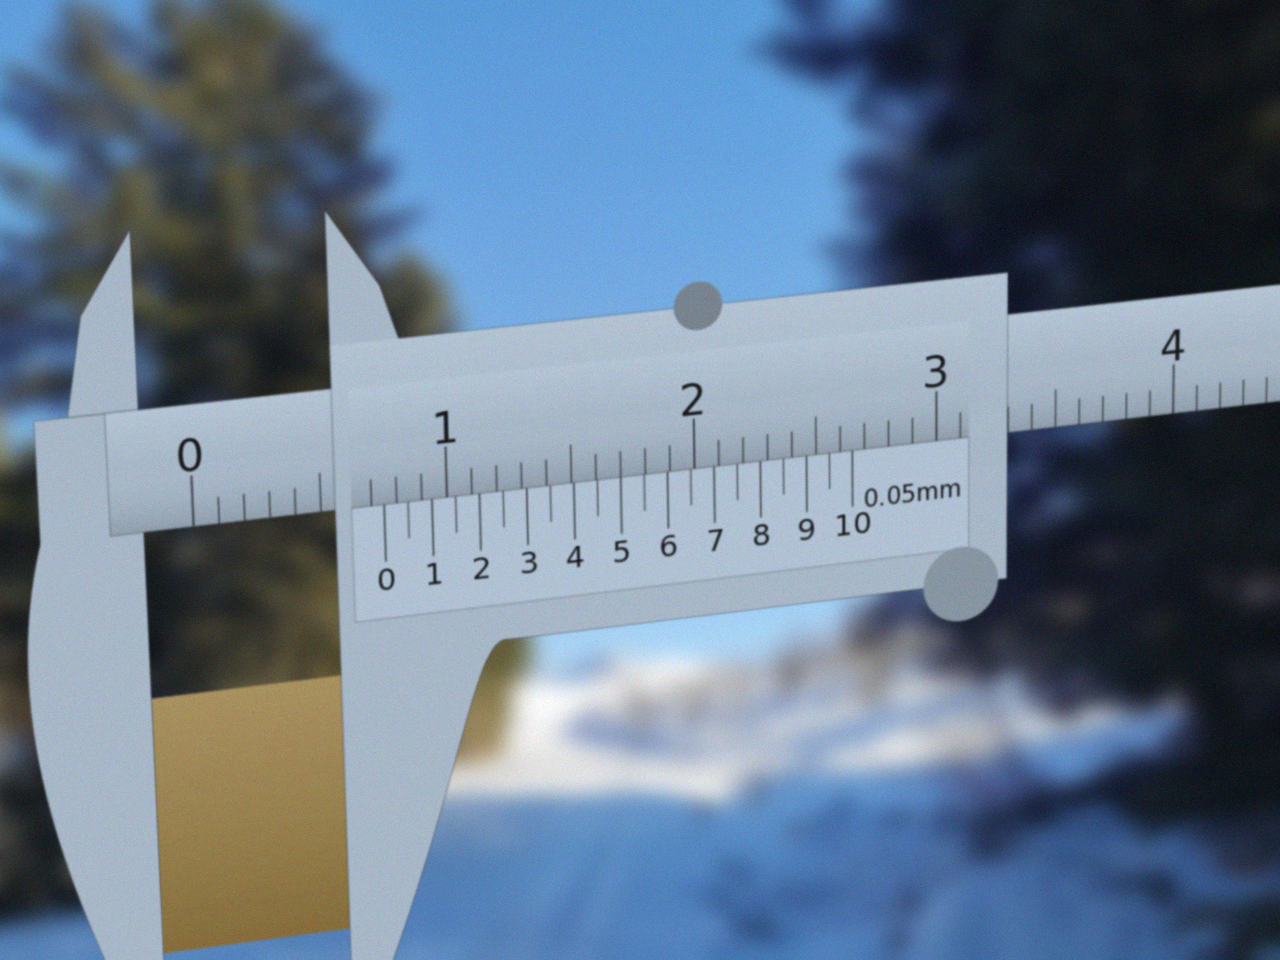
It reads 7.5 mm
